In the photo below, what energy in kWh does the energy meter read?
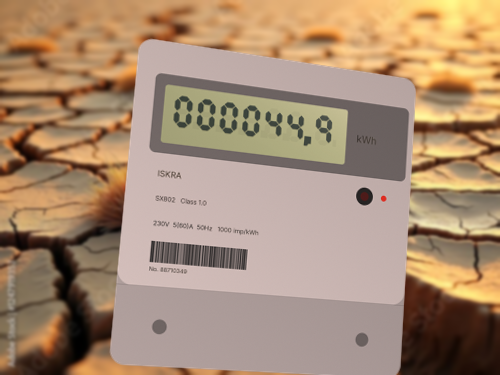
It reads 44.9 kWh
